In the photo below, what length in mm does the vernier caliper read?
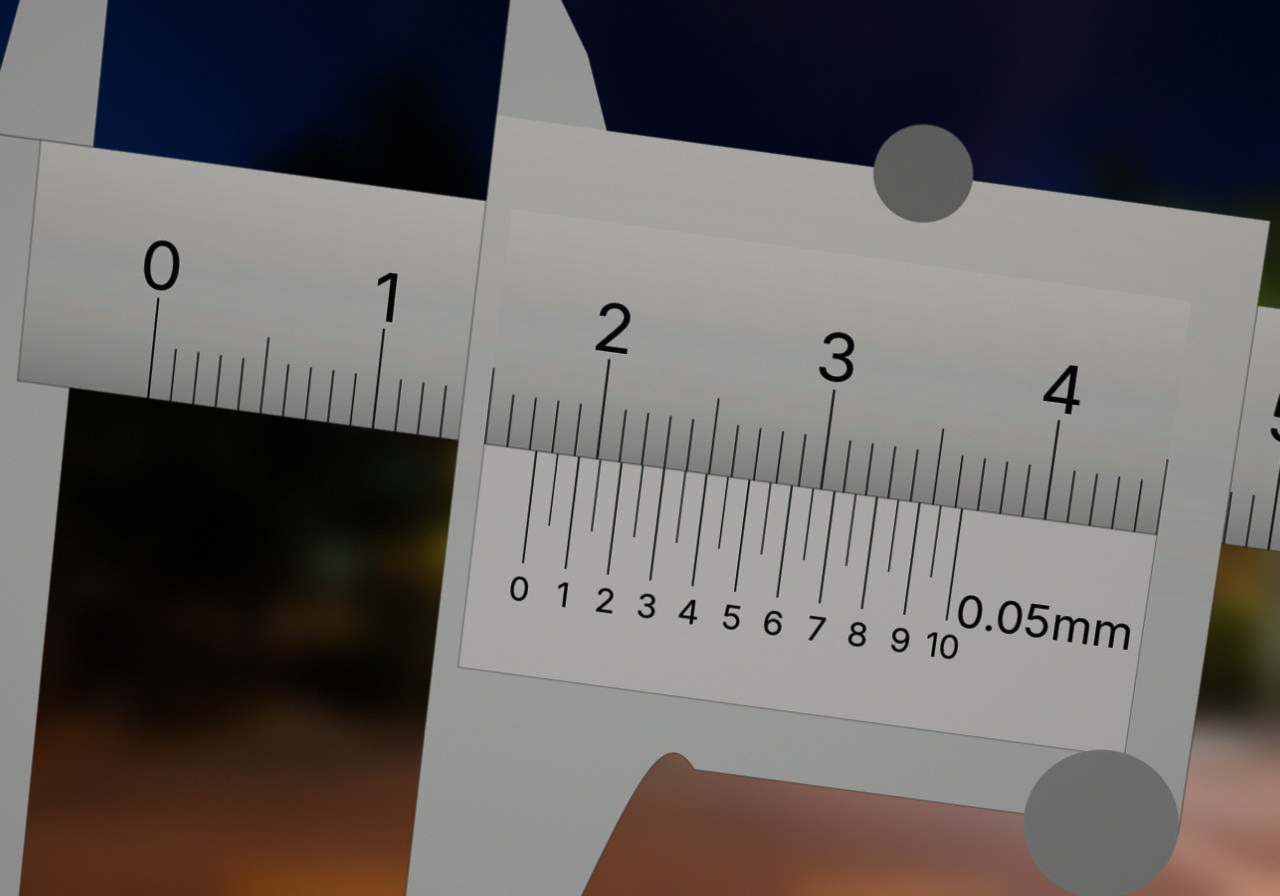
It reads 17.3 mm
